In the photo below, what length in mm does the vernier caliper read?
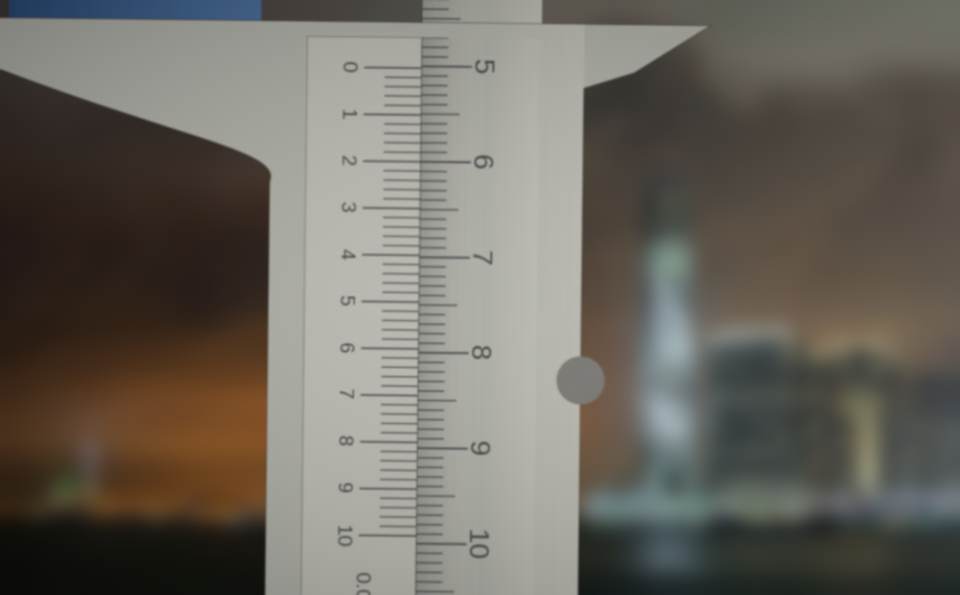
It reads 50.2 mm
